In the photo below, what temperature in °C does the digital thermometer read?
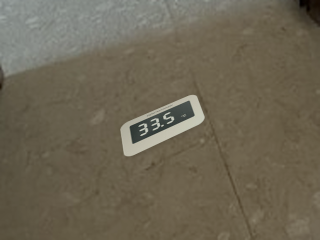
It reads 33.5 °C
